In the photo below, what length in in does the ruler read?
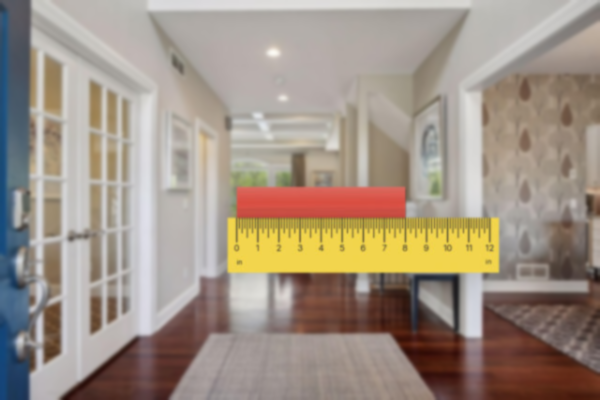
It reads 8 in
